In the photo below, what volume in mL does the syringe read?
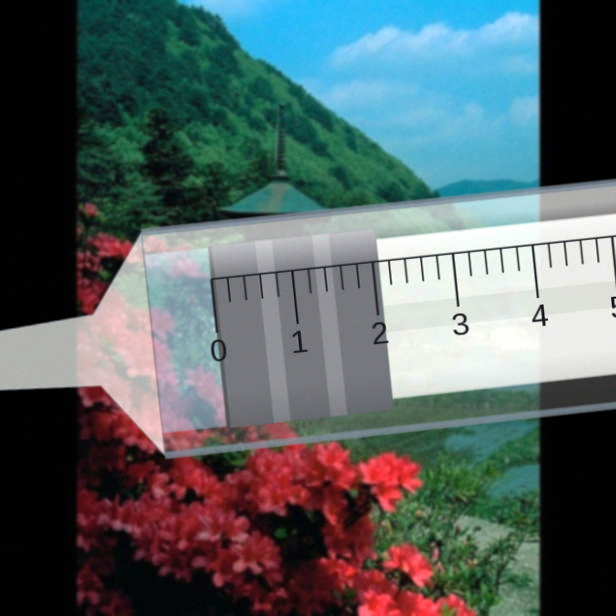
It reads 0 mL
